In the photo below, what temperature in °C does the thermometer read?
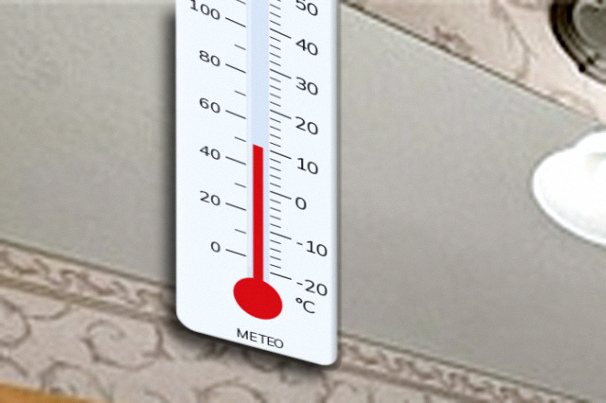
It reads 10 °C
